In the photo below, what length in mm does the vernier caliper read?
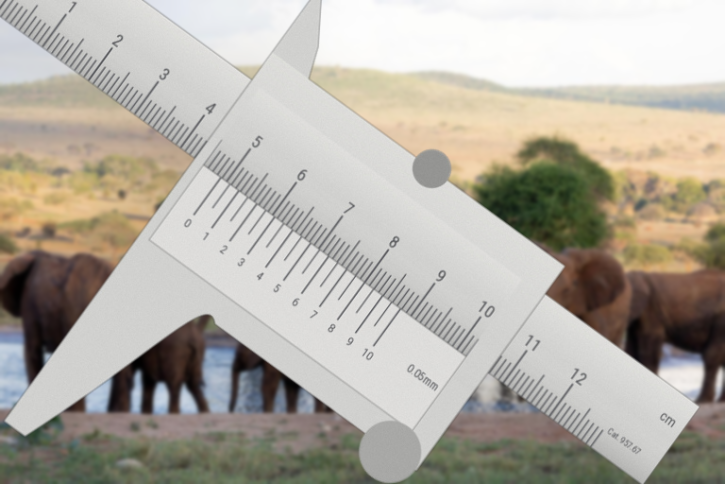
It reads 48.8 mm
